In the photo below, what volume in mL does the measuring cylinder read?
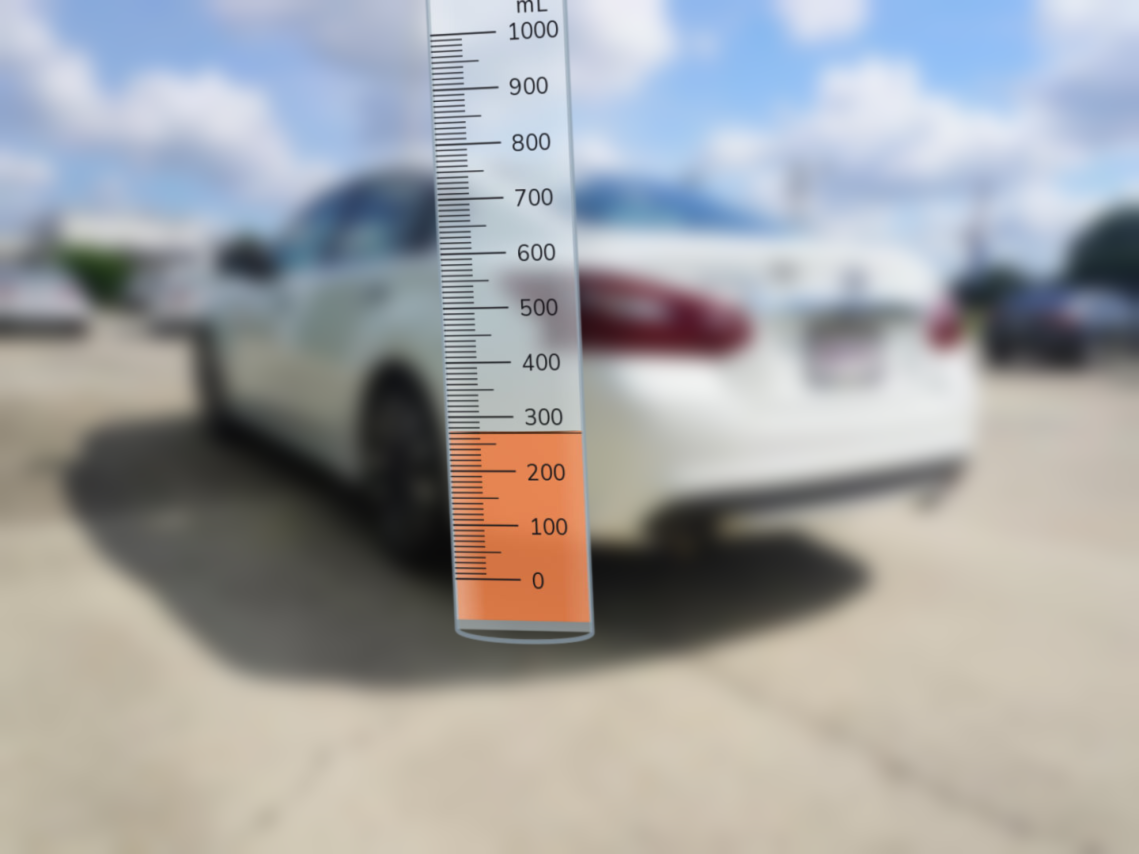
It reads 270 mL
